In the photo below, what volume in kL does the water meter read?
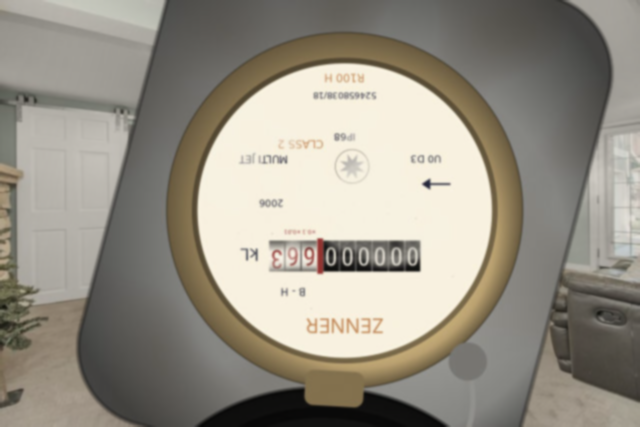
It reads 0.663 kL
